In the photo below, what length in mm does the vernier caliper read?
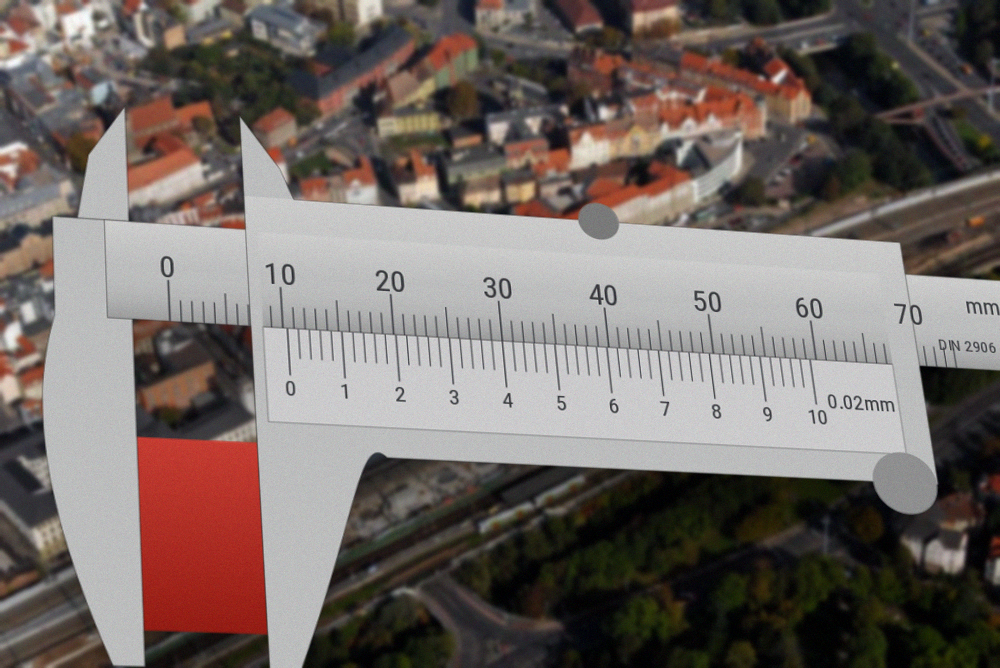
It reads 10.4 mm
